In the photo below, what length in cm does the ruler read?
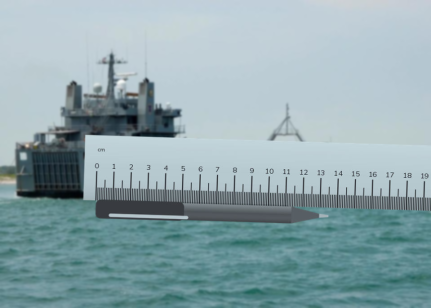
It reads 13.5 cm
